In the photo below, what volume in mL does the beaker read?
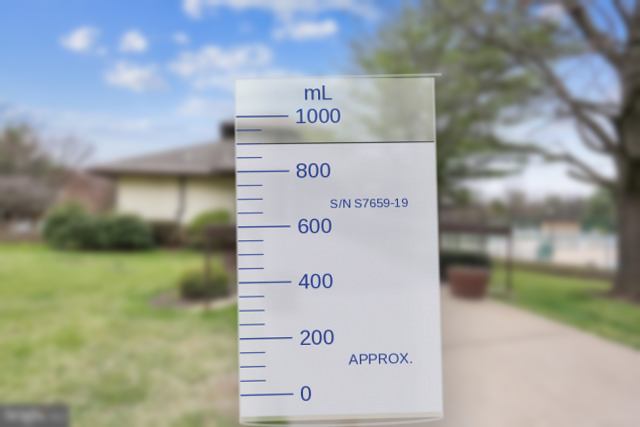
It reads 900 mL
